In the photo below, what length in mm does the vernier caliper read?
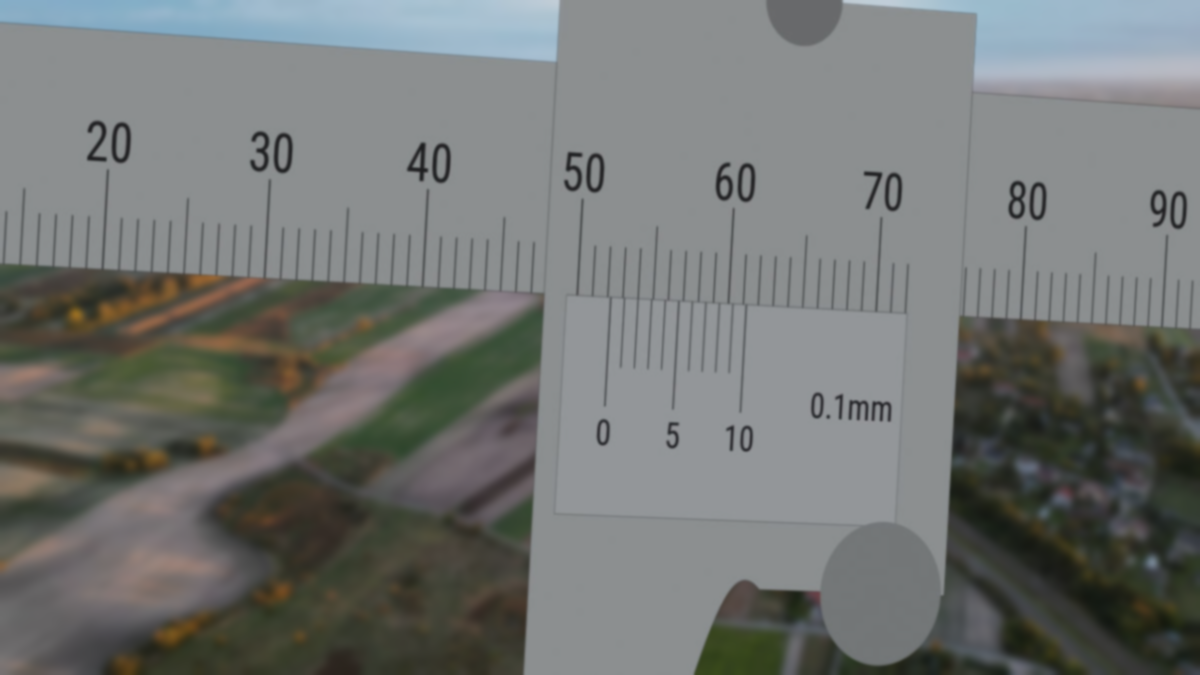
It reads 52.2 mm
